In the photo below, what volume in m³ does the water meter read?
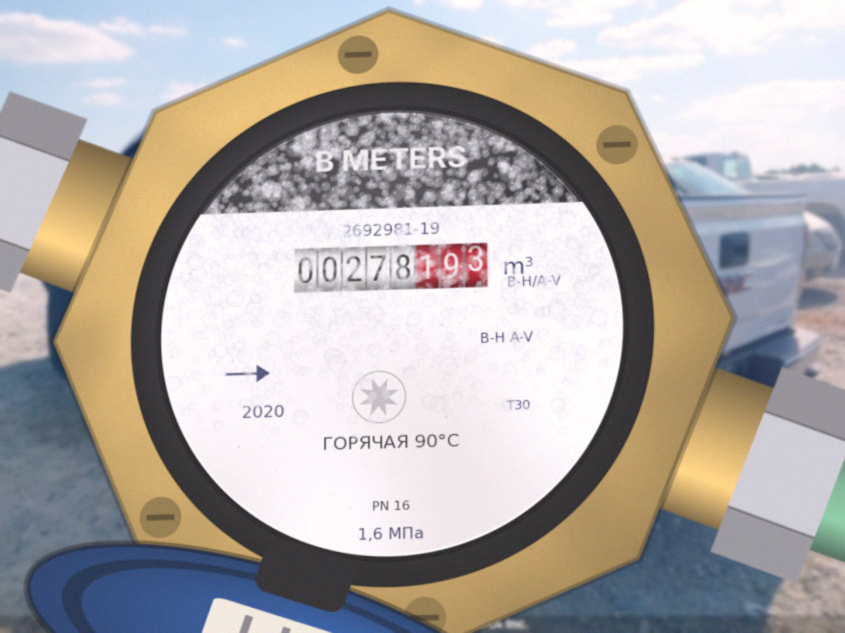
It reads 278.193 m³
